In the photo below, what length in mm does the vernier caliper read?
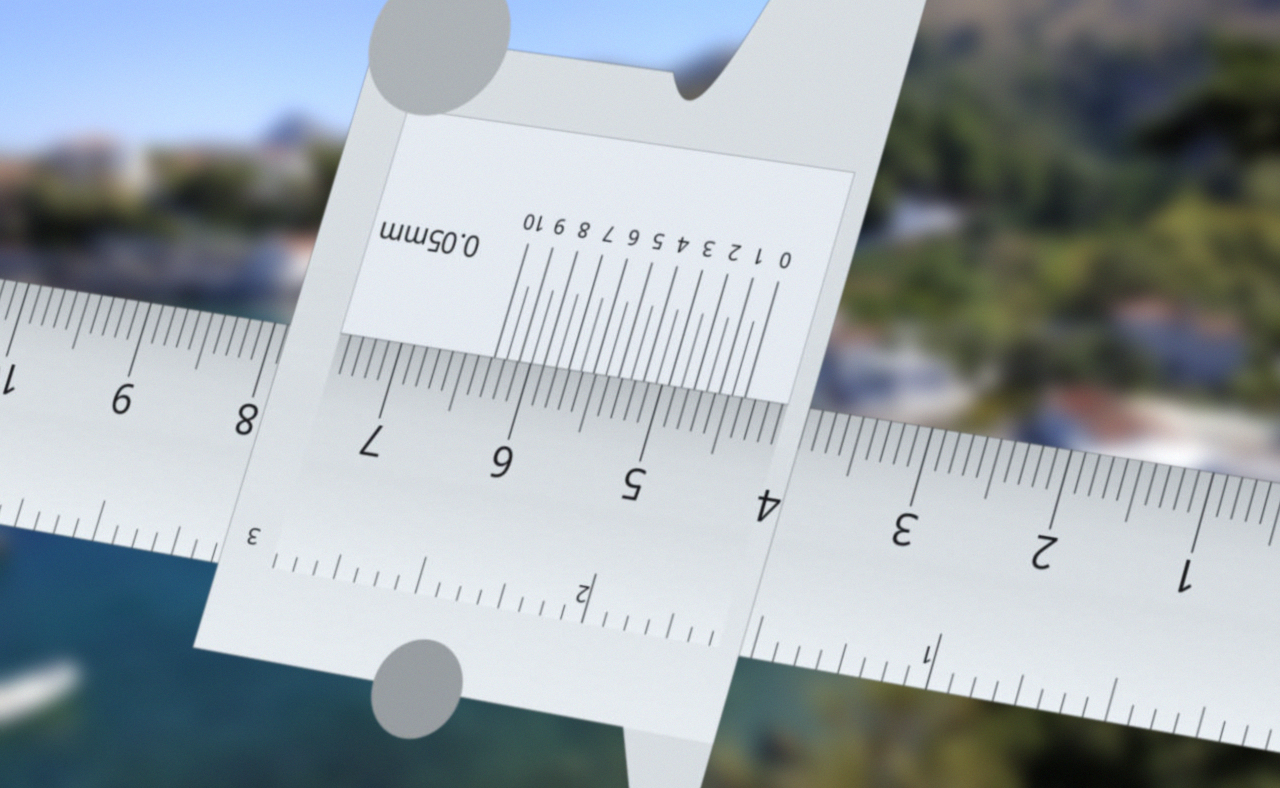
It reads 43.8 mm
